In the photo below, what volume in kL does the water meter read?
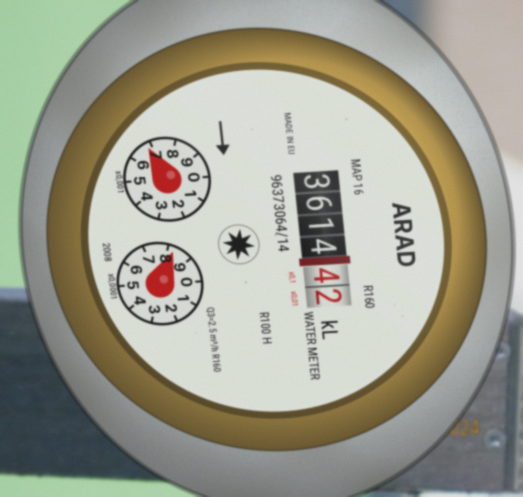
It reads 3614.4268 kL
